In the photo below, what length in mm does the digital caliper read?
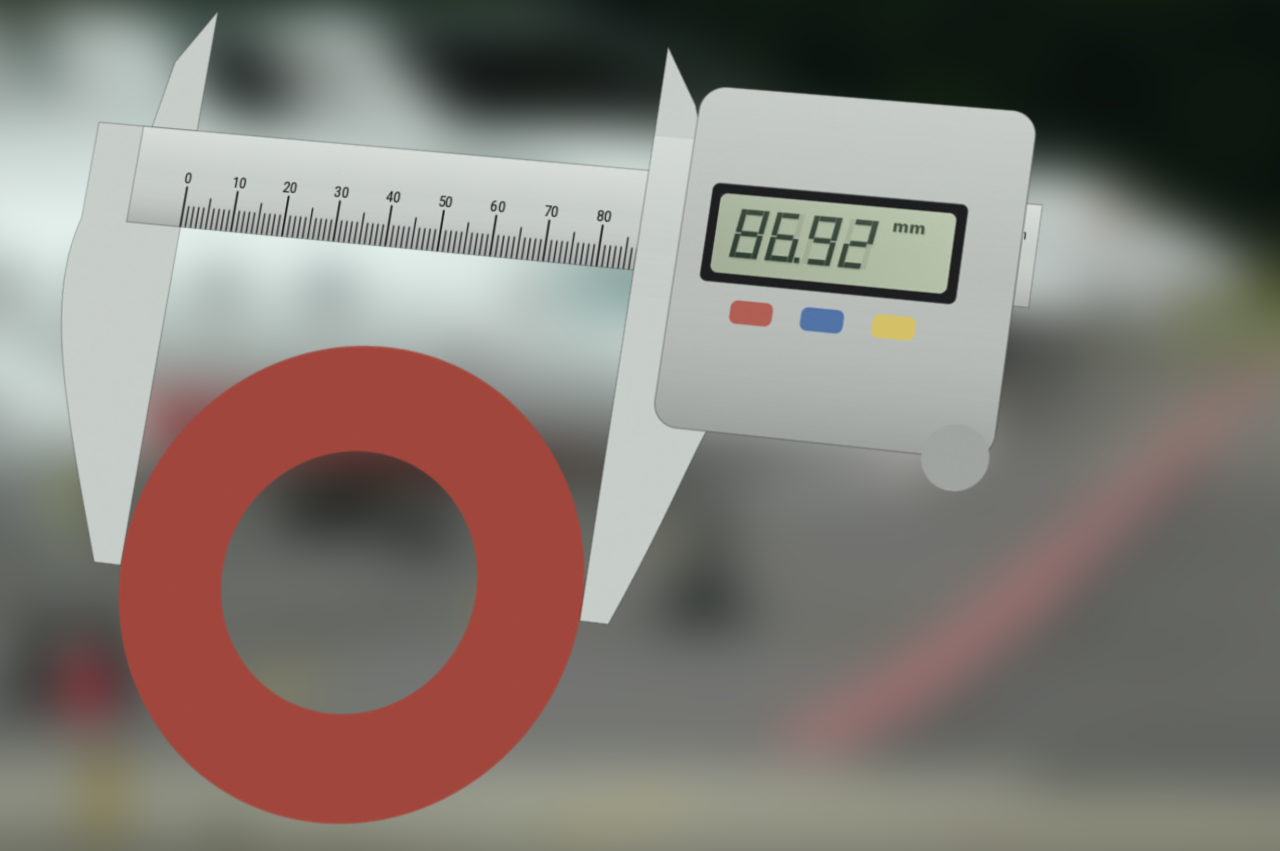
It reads 86.92 mm
